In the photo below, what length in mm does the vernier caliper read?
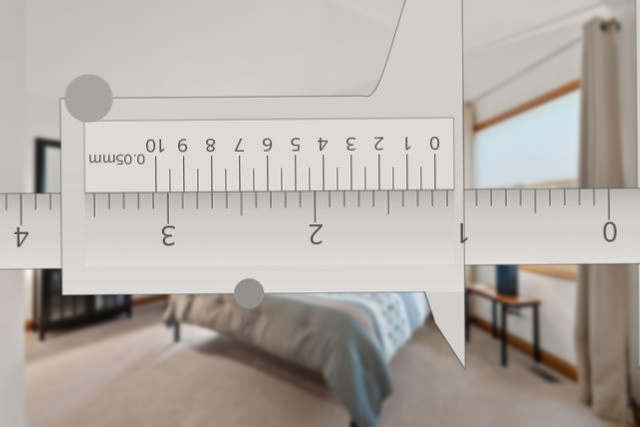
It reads 11.8 mm
